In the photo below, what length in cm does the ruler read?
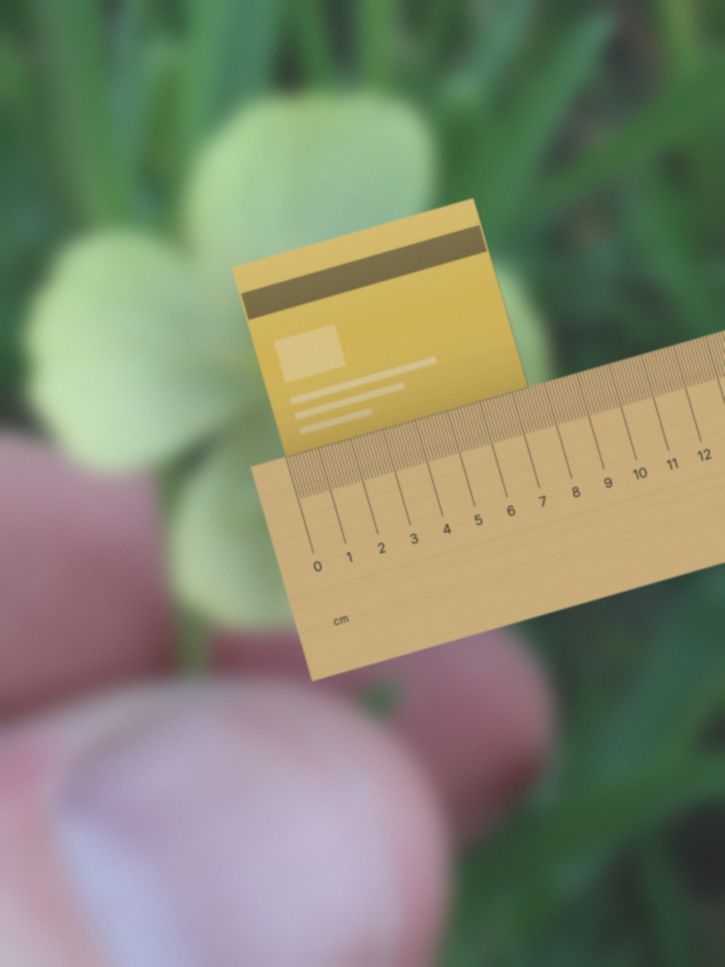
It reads 7.5 cm
